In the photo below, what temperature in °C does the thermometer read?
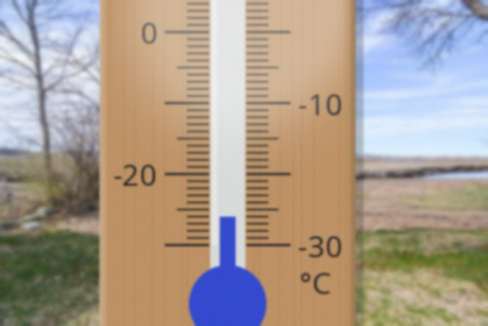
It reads -26 °C
